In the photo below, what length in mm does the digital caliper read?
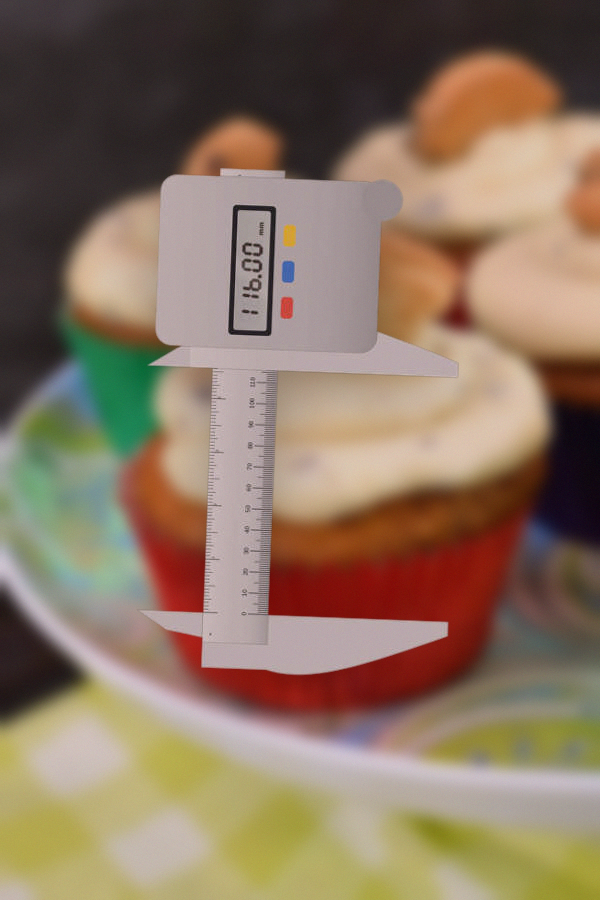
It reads 116.00 mm
